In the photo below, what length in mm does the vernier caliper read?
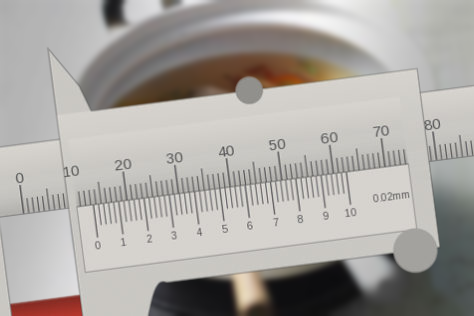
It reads 13.5 mm
